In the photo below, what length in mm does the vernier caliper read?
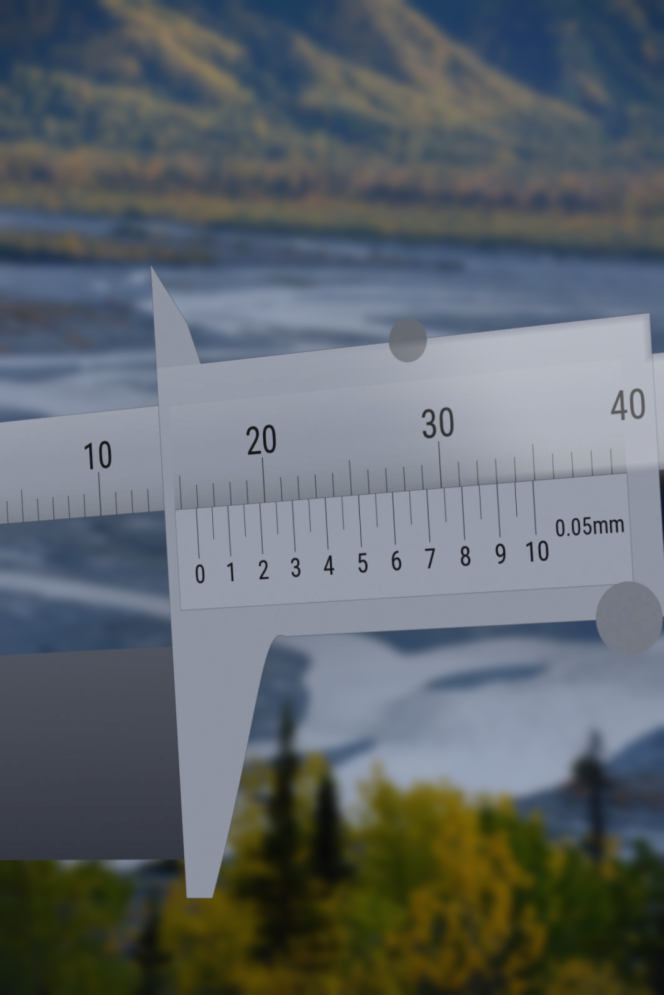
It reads 15.9 mm
